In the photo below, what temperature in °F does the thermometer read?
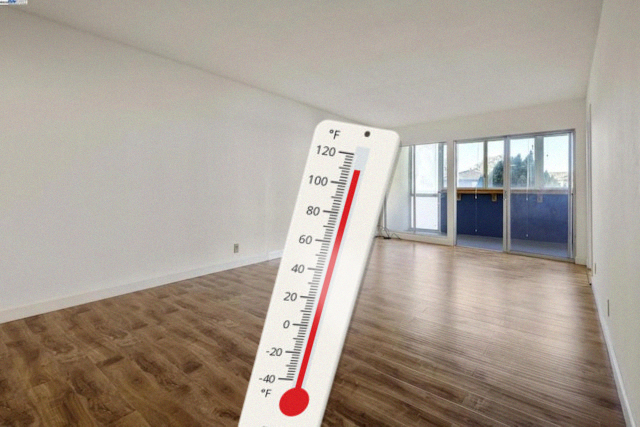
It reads 110 °F
